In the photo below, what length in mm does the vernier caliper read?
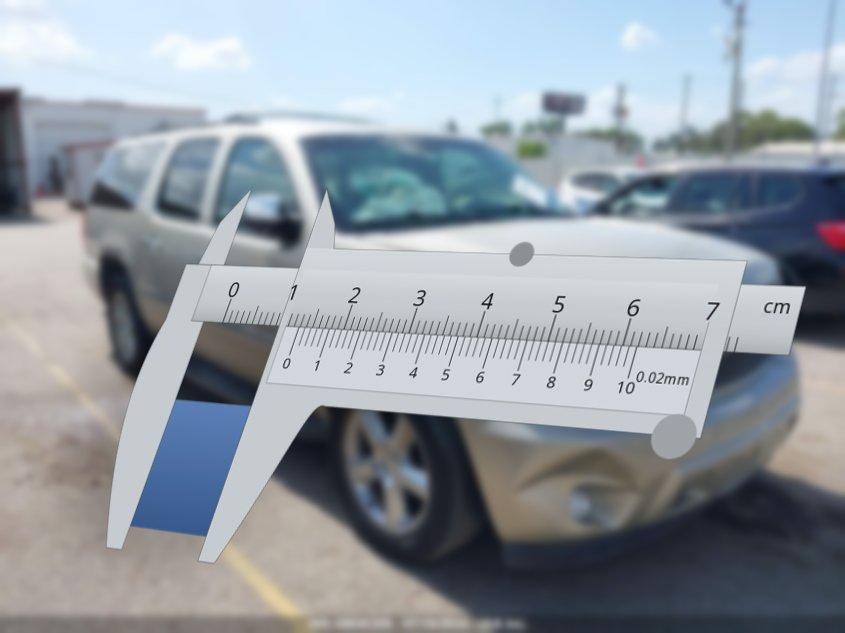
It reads 12.8 mm
